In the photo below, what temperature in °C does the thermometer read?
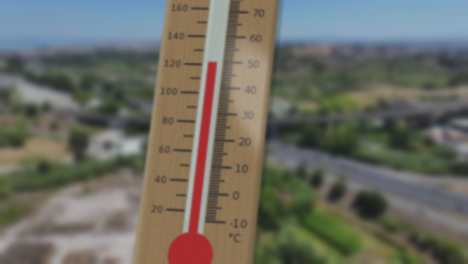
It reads 50 °C
